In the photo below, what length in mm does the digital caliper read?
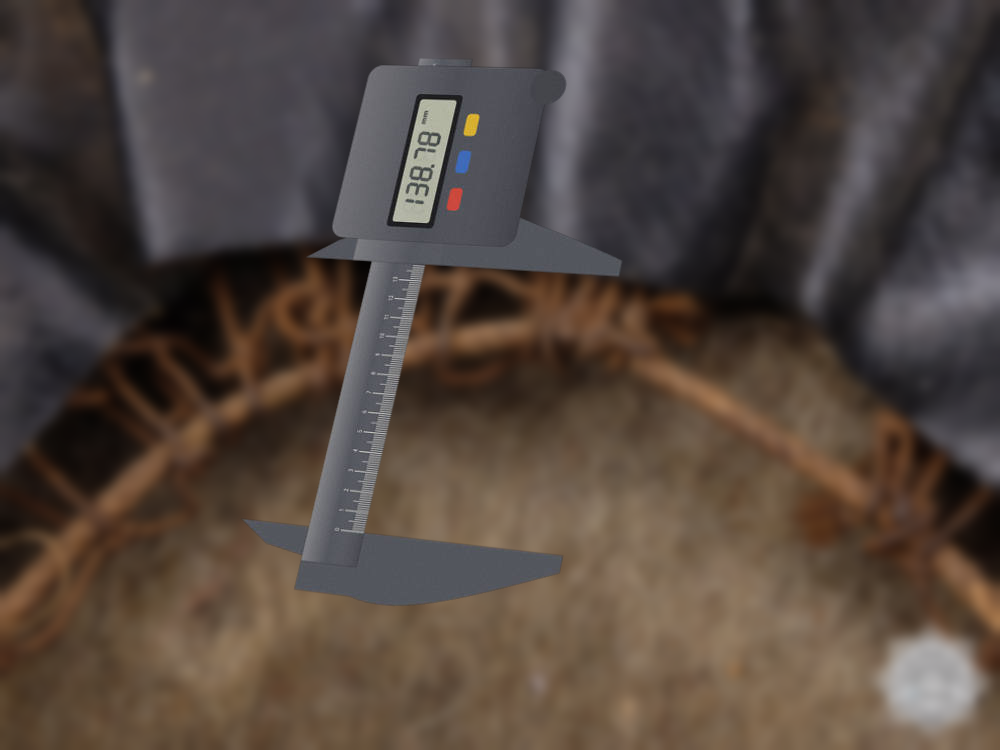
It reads 138.78 mm
